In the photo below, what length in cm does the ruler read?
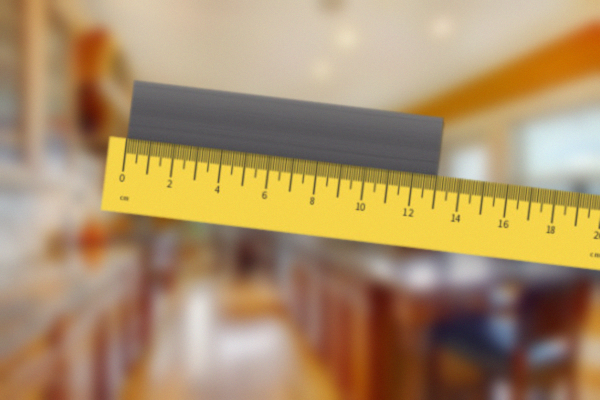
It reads 13 cm
